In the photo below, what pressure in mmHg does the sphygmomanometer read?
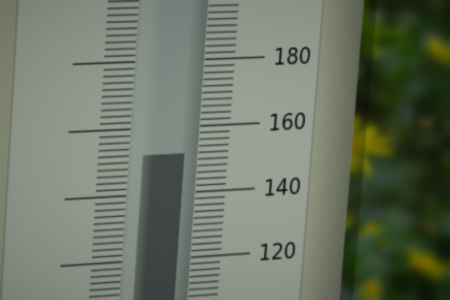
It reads 152 mmHg
